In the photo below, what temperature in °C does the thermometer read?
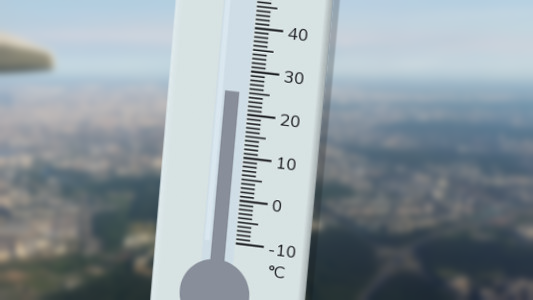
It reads 25 °C
